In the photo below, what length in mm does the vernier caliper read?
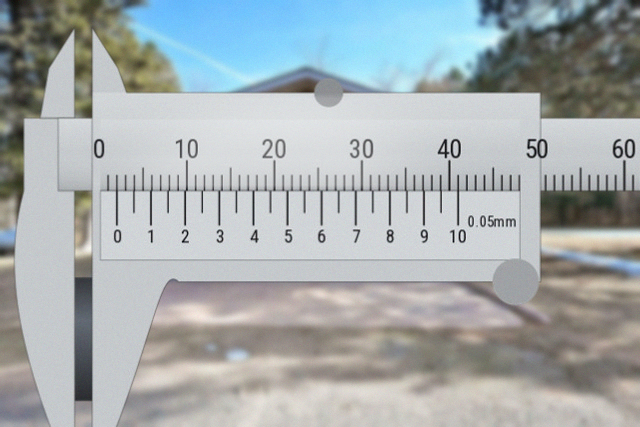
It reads 2.0 mm
